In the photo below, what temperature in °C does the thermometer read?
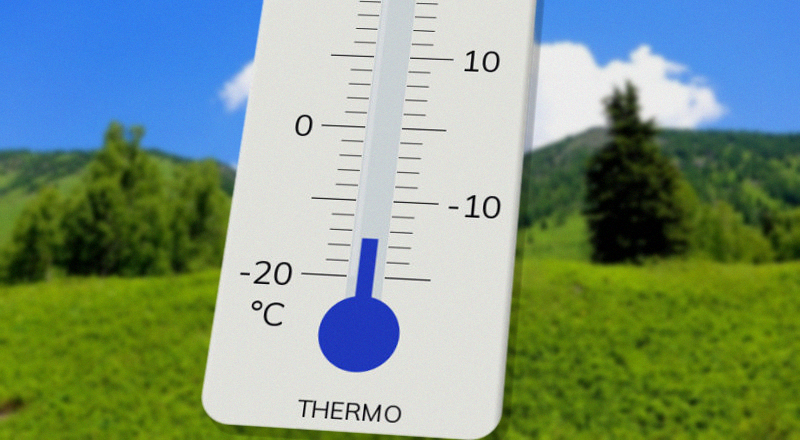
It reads -15 °C
